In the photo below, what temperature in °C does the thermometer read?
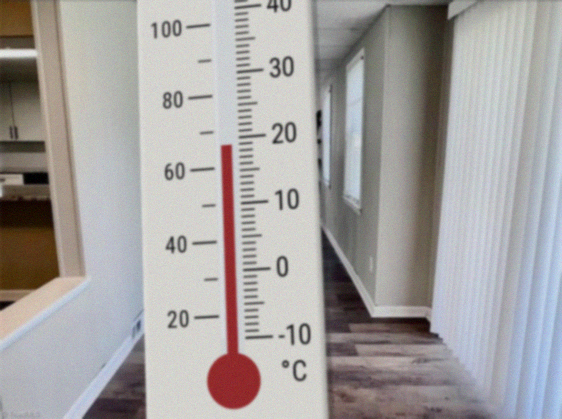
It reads 19 °C
